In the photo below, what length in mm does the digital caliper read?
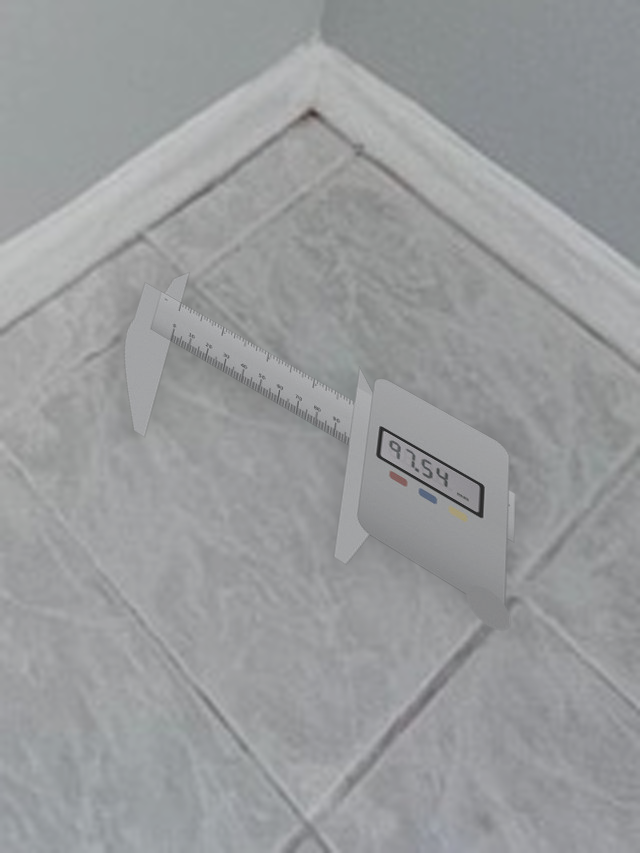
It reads 97.54 mm
